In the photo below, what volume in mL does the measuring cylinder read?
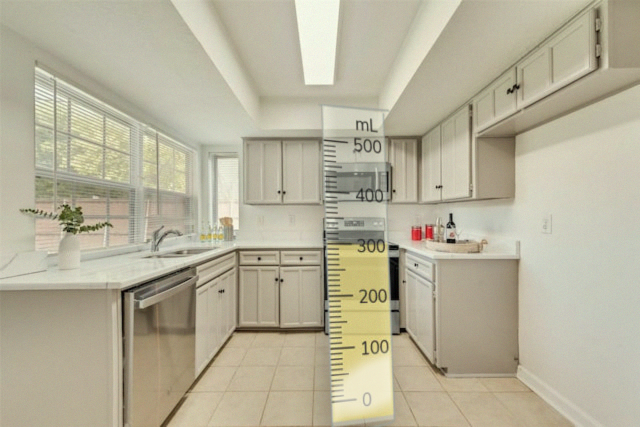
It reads 300 mL
